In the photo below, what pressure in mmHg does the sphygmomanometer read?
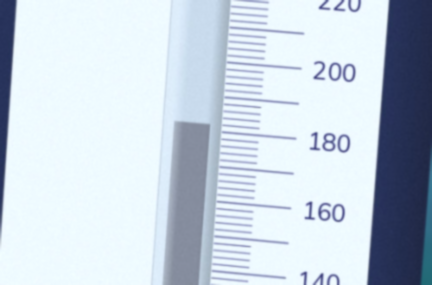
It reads 182 mmHg
